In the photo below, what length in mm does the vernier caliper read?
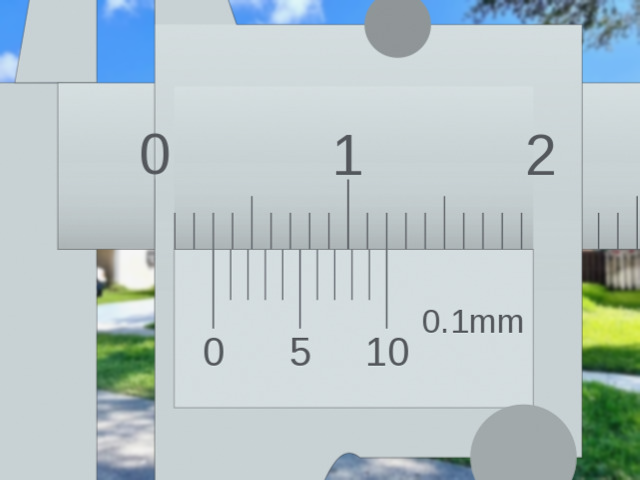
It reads 3.0 mm
